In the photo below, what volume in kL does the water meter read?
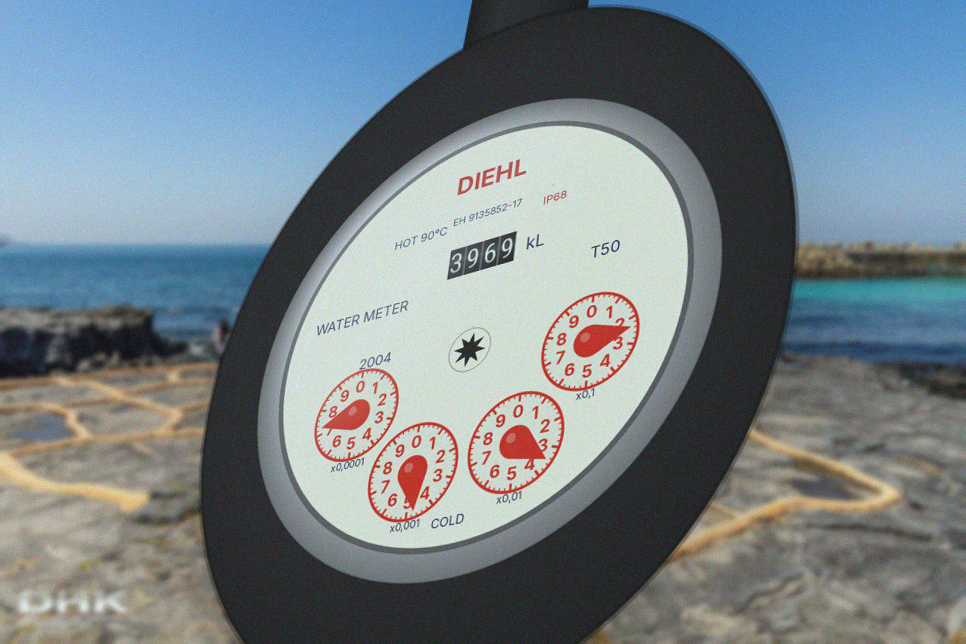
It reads 3969.2347 kL
